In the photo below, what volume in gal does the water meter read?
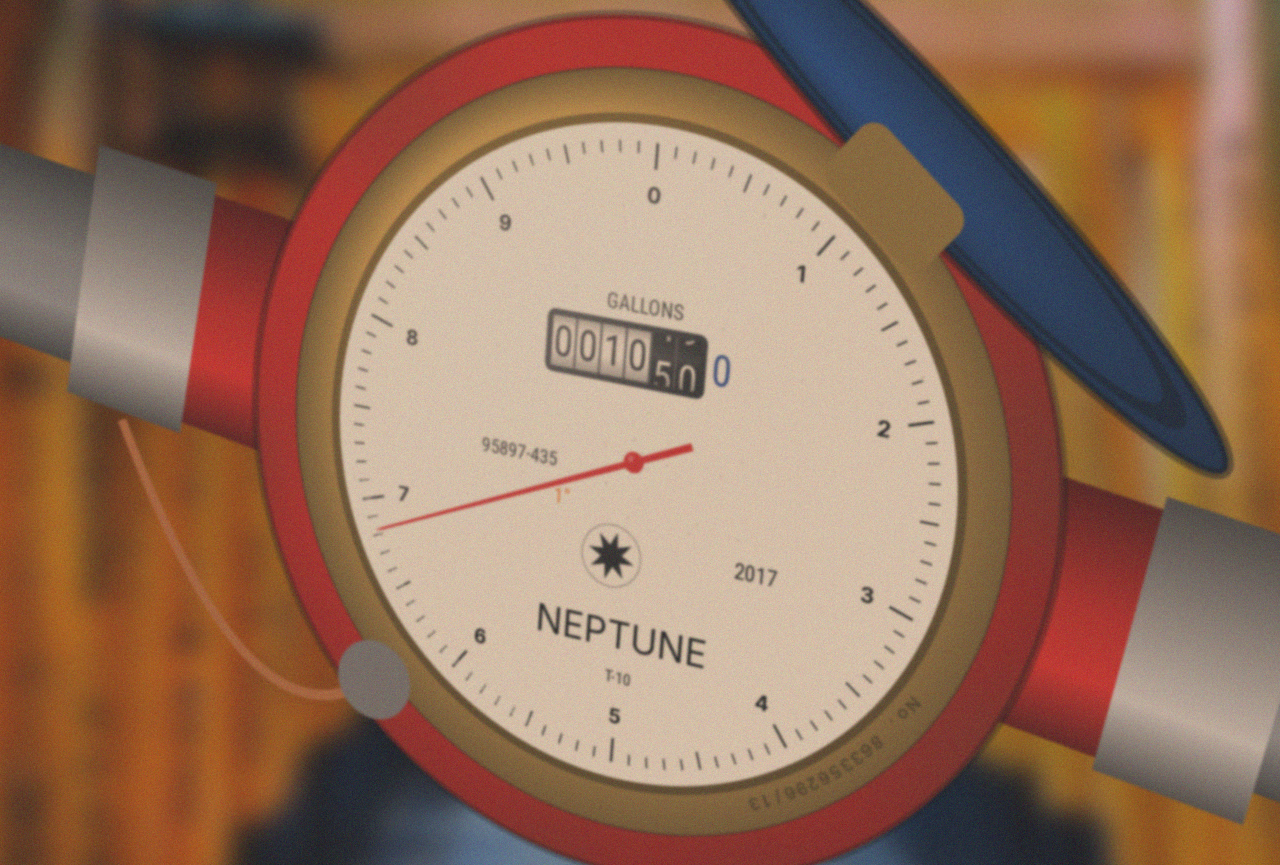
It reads 10496.8 gal
